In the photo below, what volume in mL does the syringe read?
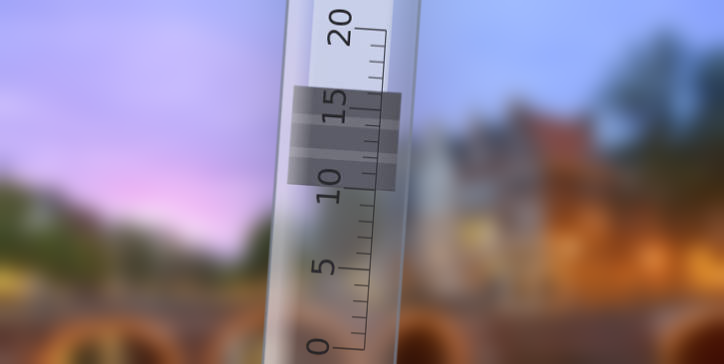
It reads 10 mL
